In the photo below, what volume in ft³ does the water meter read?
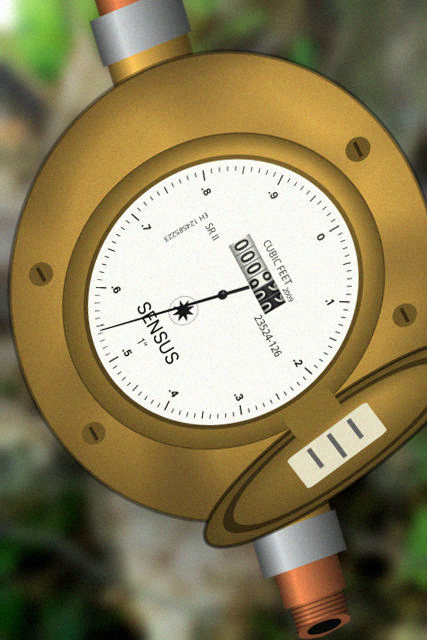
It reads 899.54 ft³
